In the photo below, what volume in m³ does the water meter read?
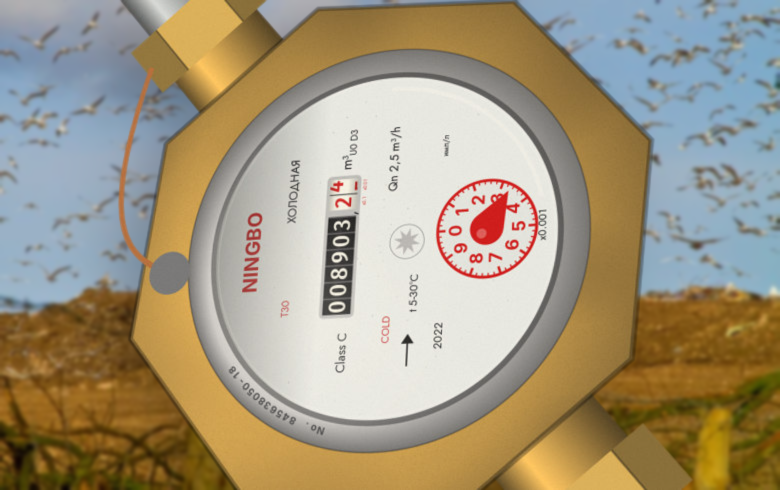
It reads 8903.243 m³
